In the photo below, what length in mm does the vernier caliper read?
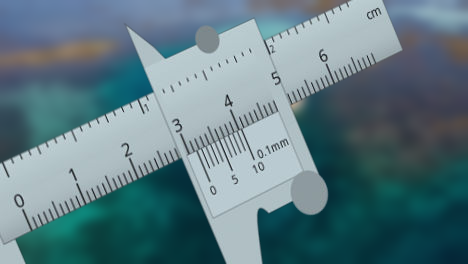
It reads 31.5 mm
